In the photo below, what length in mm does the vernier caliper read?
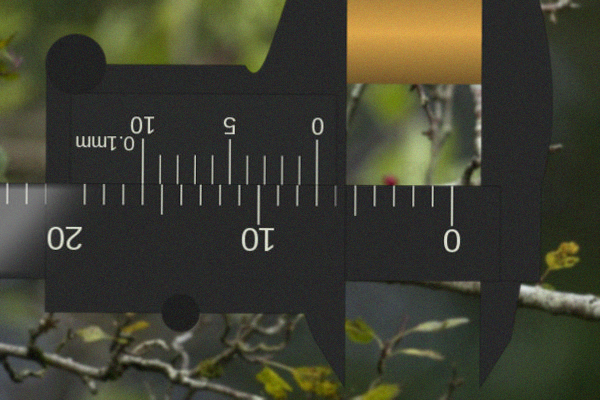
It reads 7.0 mm
